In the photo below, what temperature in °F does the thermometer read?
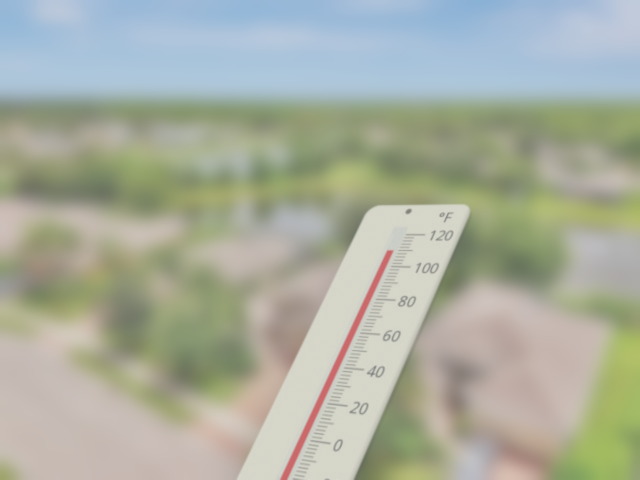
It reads 110 °F
